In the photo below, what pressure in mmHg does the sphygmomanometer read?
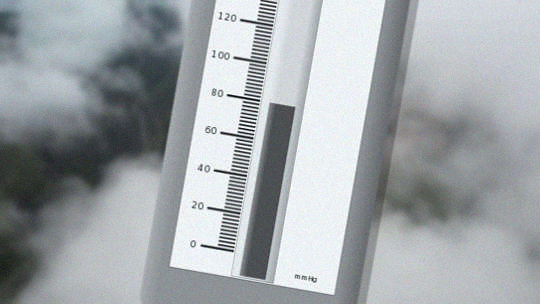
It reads 80 mmHg
